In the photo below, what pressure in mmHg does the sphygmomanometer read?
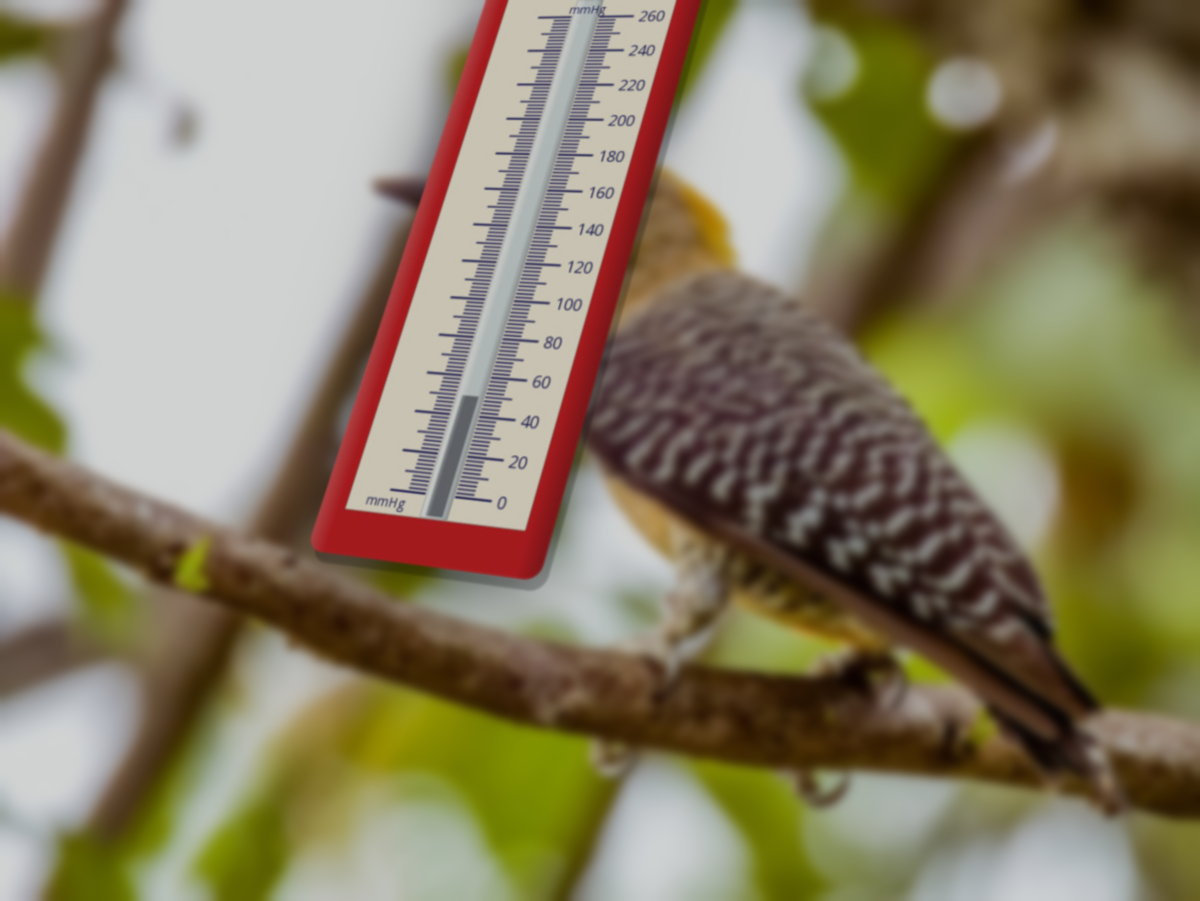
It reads 50 mmHg
